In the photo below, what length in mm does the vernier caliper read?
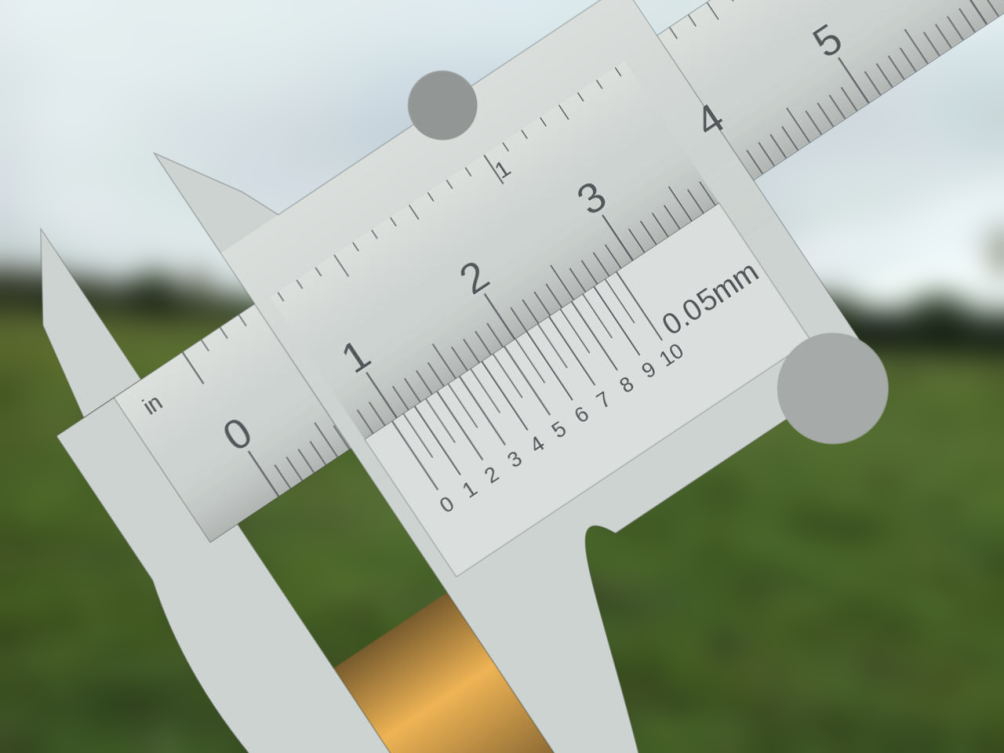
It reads 9.6 mm
